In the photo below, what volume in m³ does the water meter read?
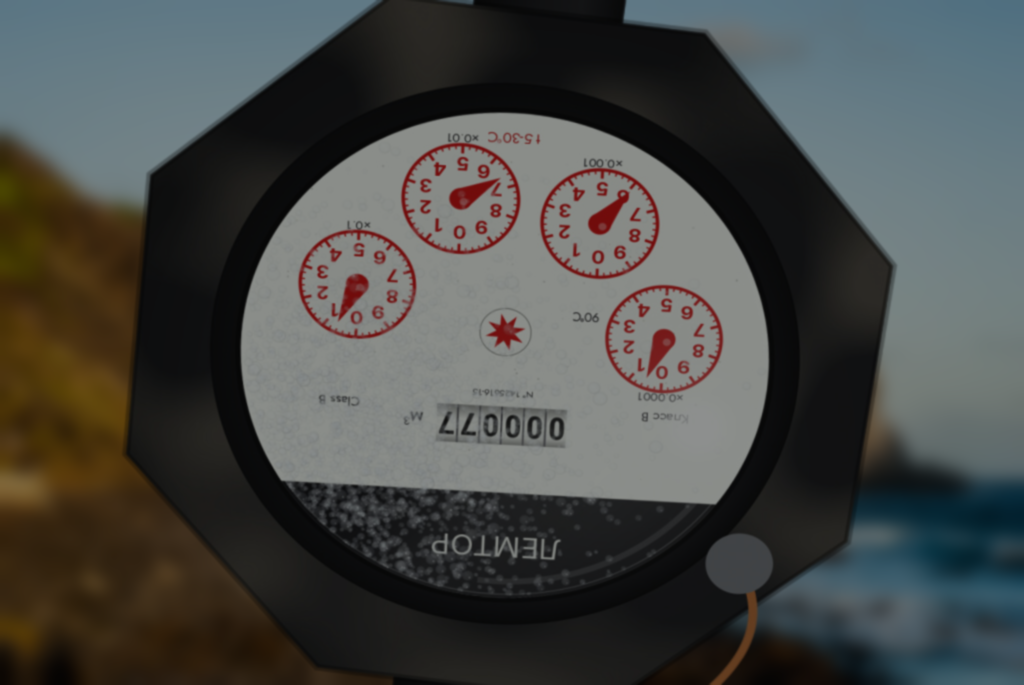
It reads 77.0660 m³
